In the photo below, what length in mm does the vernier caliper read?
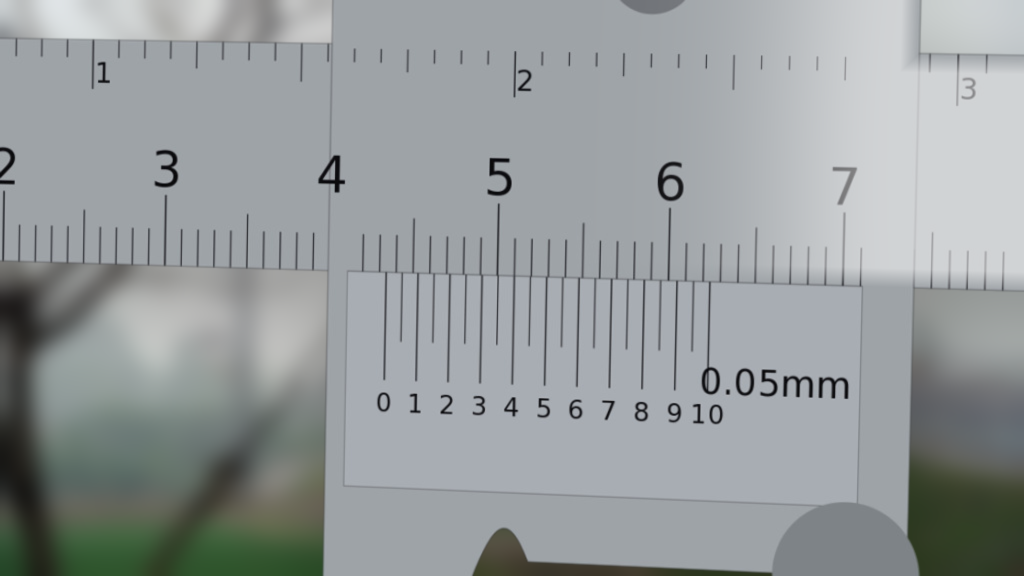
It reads 43.4 mm
